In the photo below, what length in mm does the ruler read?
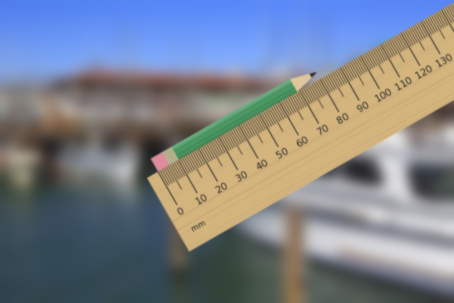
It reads 80 mm
